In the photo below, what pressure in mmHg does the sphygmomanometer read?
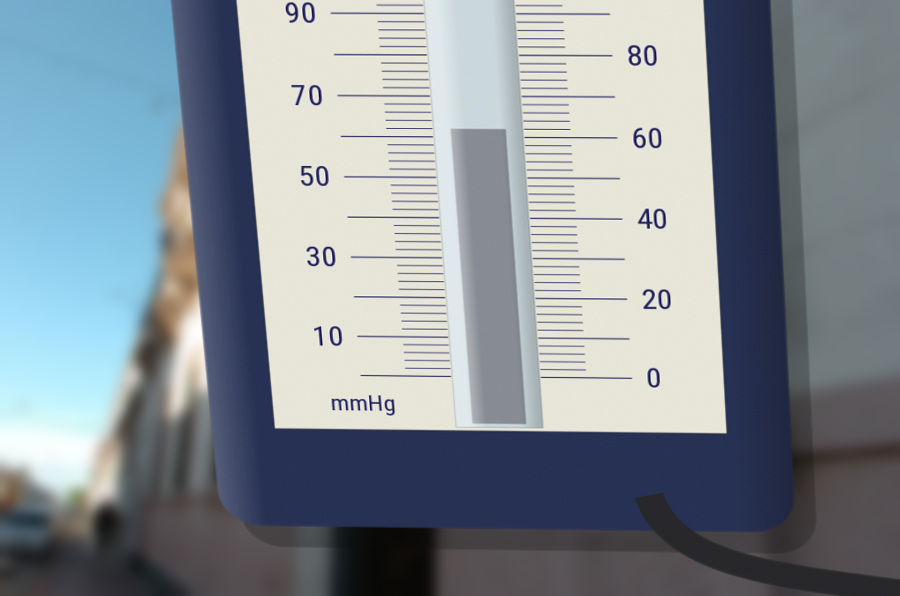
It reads 62 mmHg
